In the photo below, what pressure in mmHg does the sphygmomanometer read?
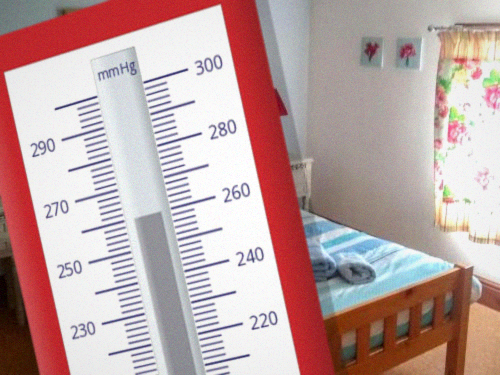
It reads 260 mmHg
